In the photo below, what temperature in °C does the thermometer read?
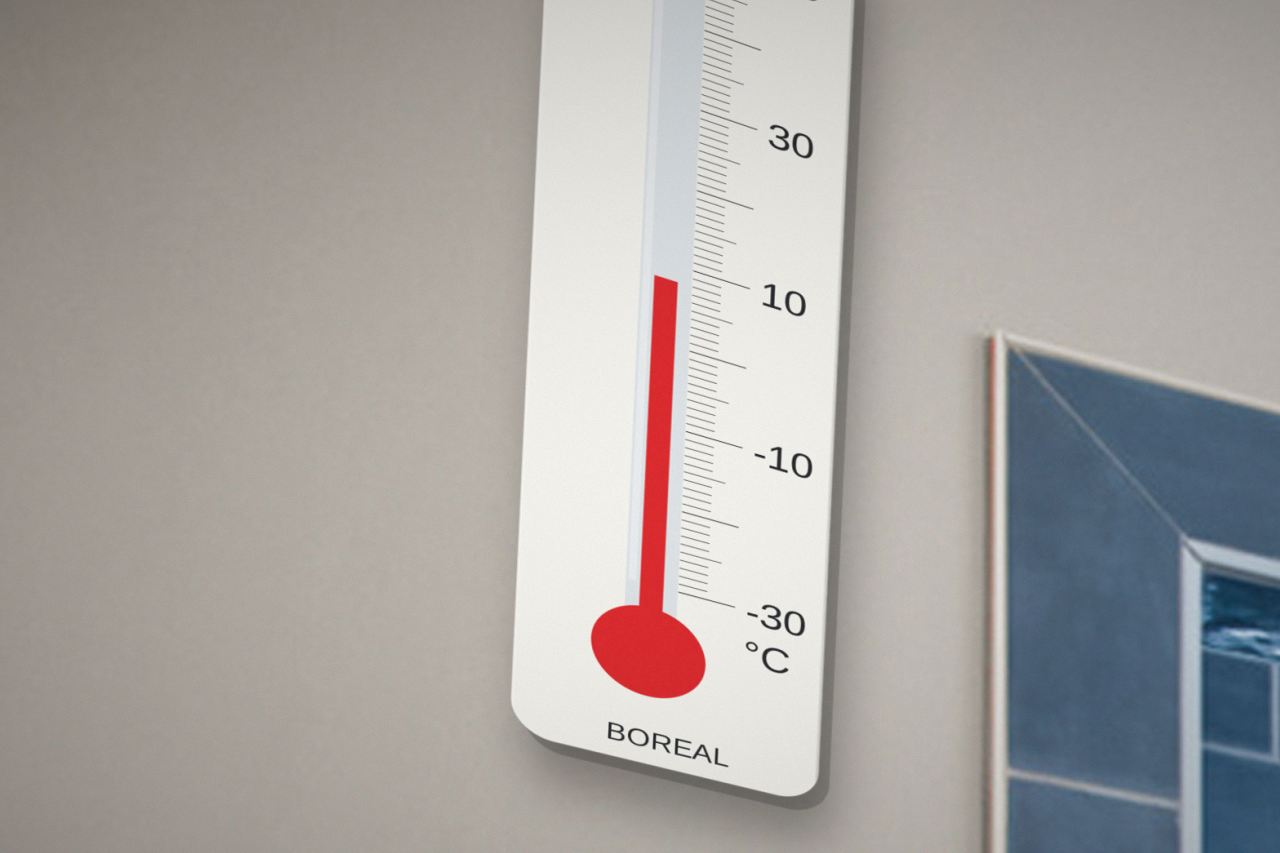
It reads 8 °C
